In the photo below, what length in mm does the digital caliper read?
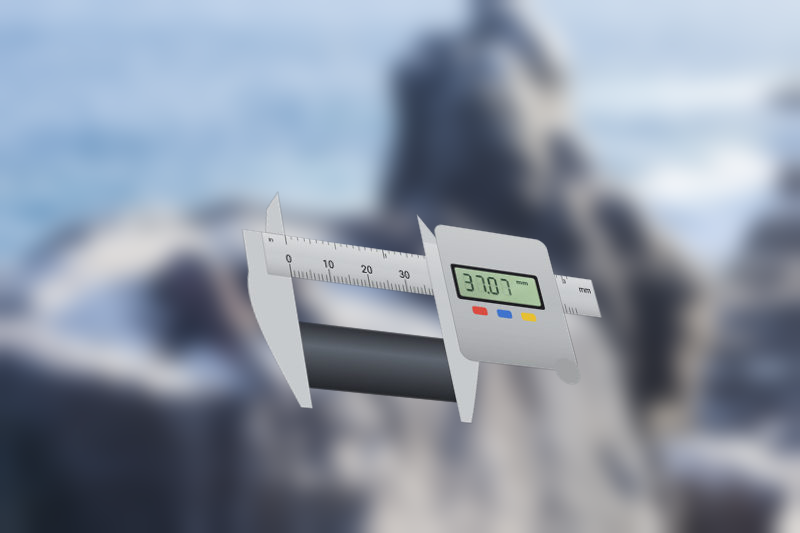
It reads 37.07 mm
